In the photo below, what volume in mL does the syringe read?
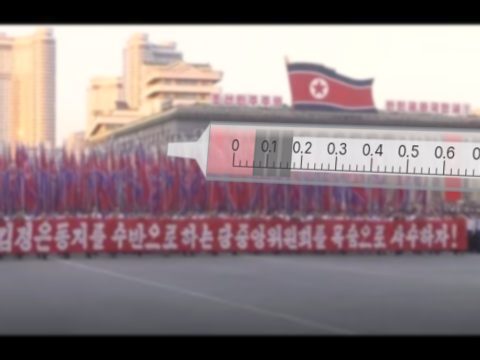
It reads 0.06 mL
